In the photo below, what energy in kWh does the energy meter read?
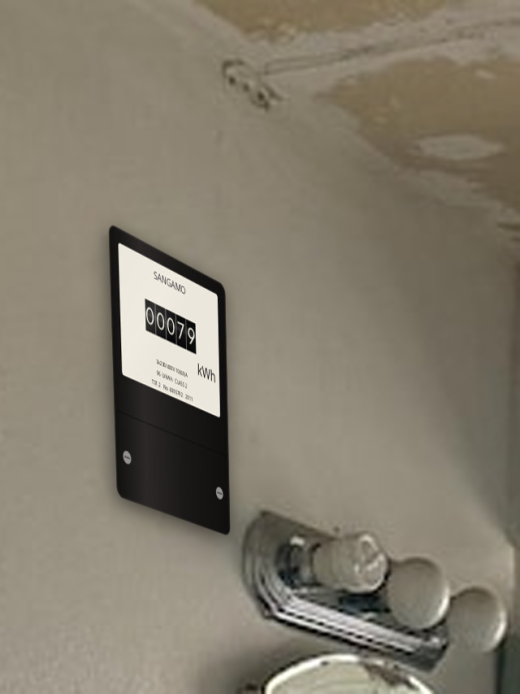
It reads 79 kWh
